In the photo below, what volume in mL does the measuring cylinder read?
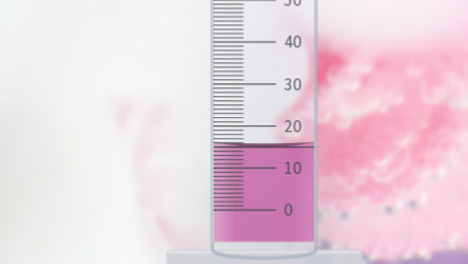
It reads 15 mL
